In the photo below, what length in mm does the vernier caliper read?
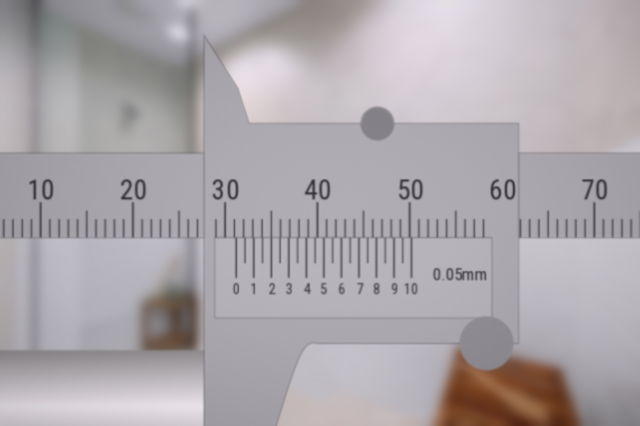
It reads 31.2 mm
